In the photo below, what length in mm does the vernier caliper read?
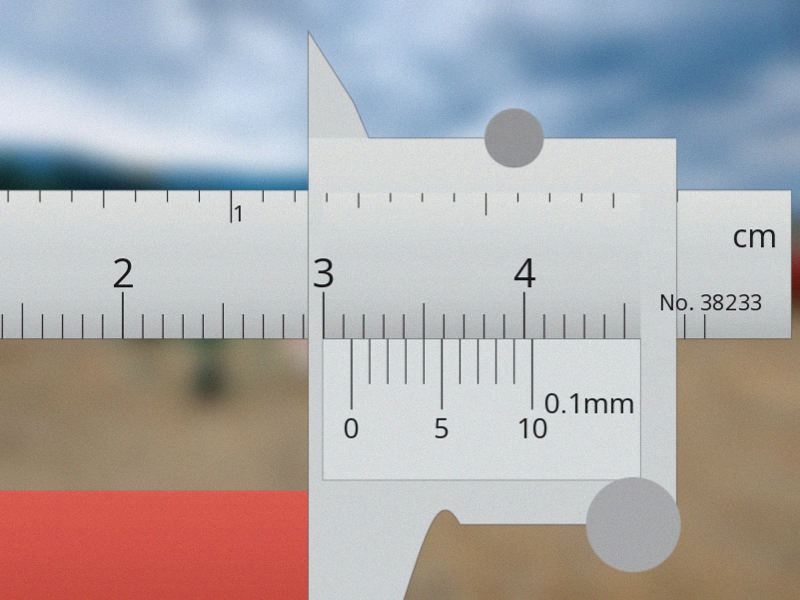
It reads 31.4 mm
